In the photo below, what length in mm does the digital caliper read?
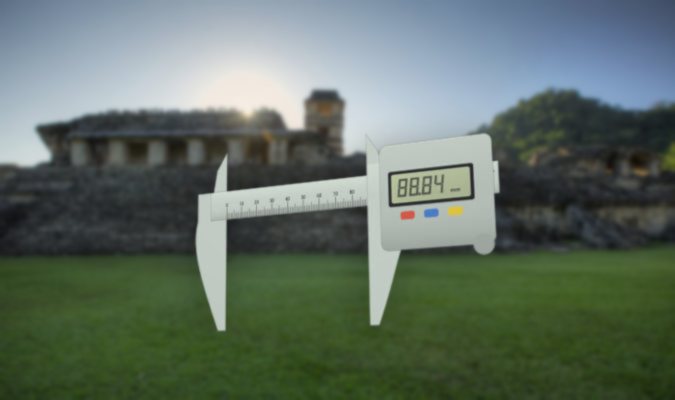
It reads 88.84 mm
